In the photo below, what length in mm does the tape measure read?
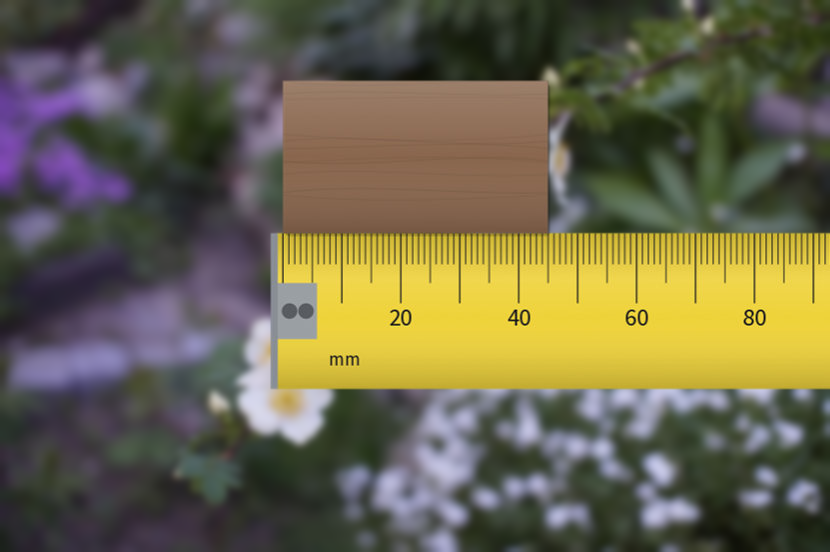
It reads 45 mm
